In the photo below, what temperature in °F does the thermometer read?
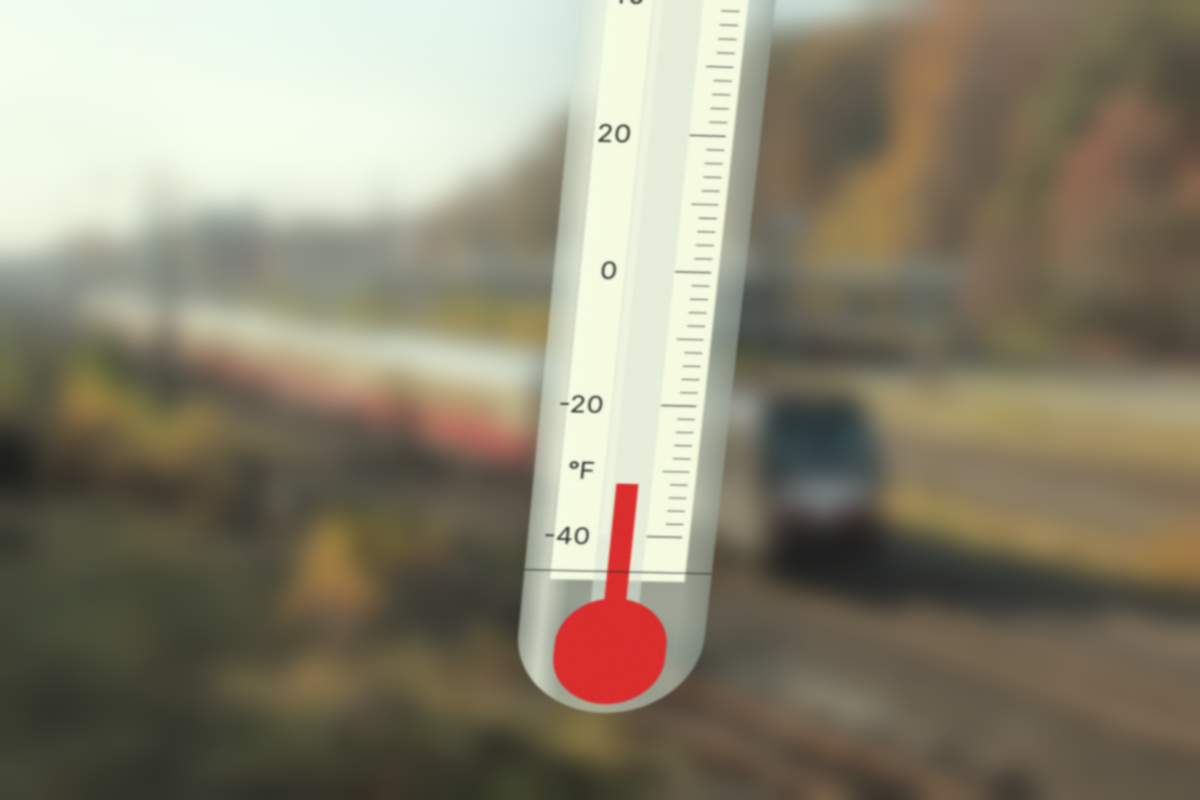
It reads -32 °F
